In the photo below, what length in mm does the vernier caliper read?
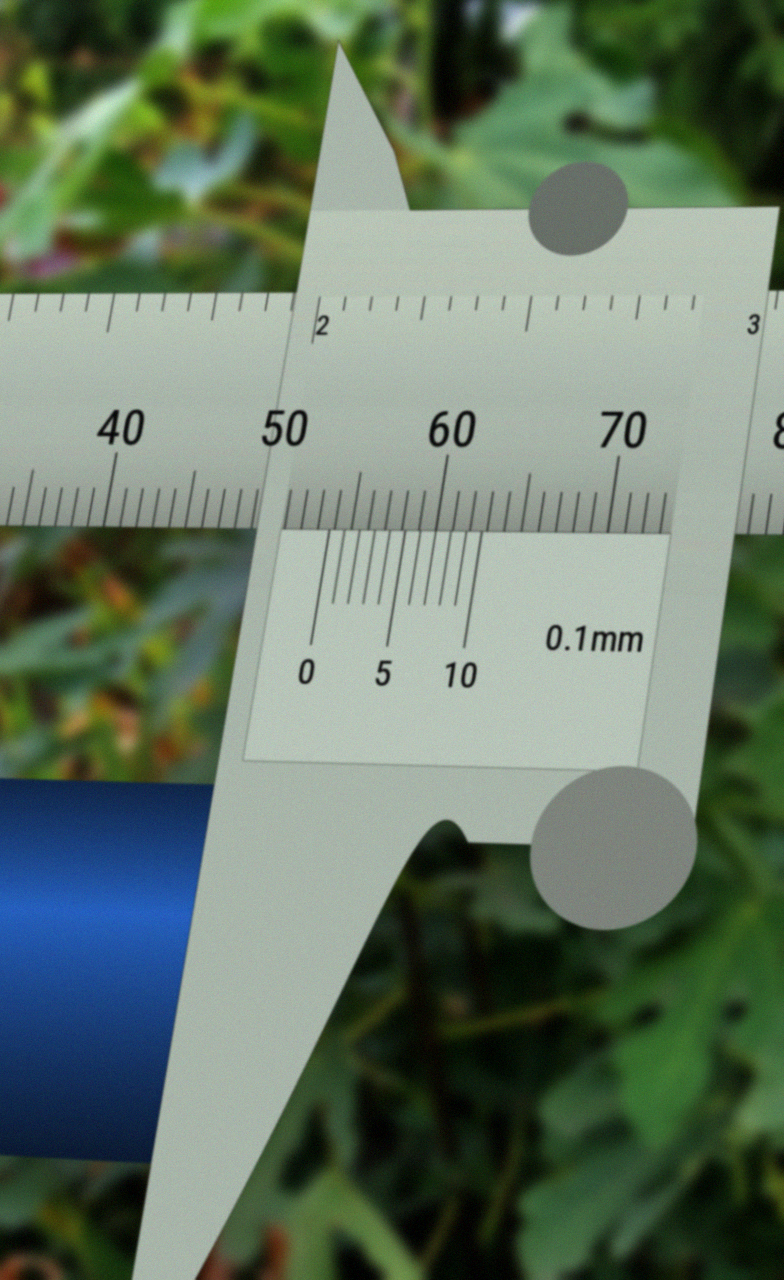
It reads 53.7 mm
